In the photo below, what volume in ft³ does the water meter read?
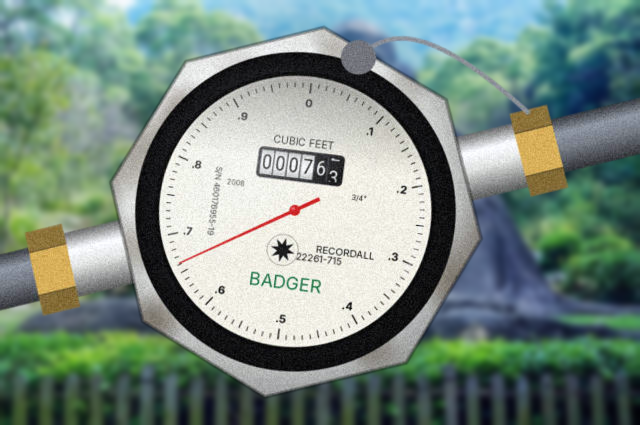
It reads 762.66 ft³
